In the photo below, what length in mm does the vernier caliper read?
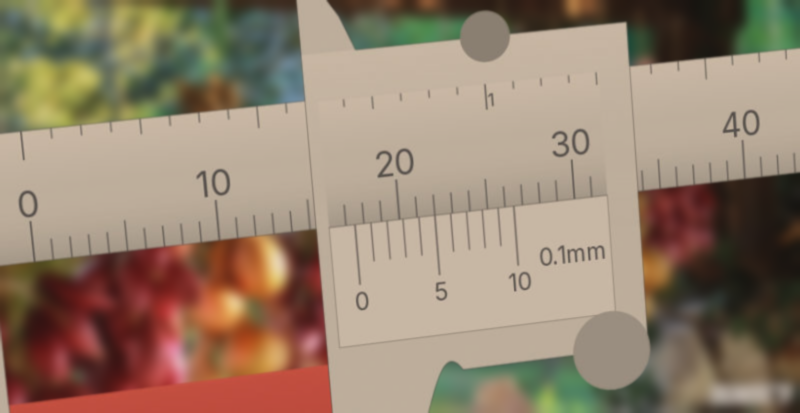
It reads 17.5 mm
